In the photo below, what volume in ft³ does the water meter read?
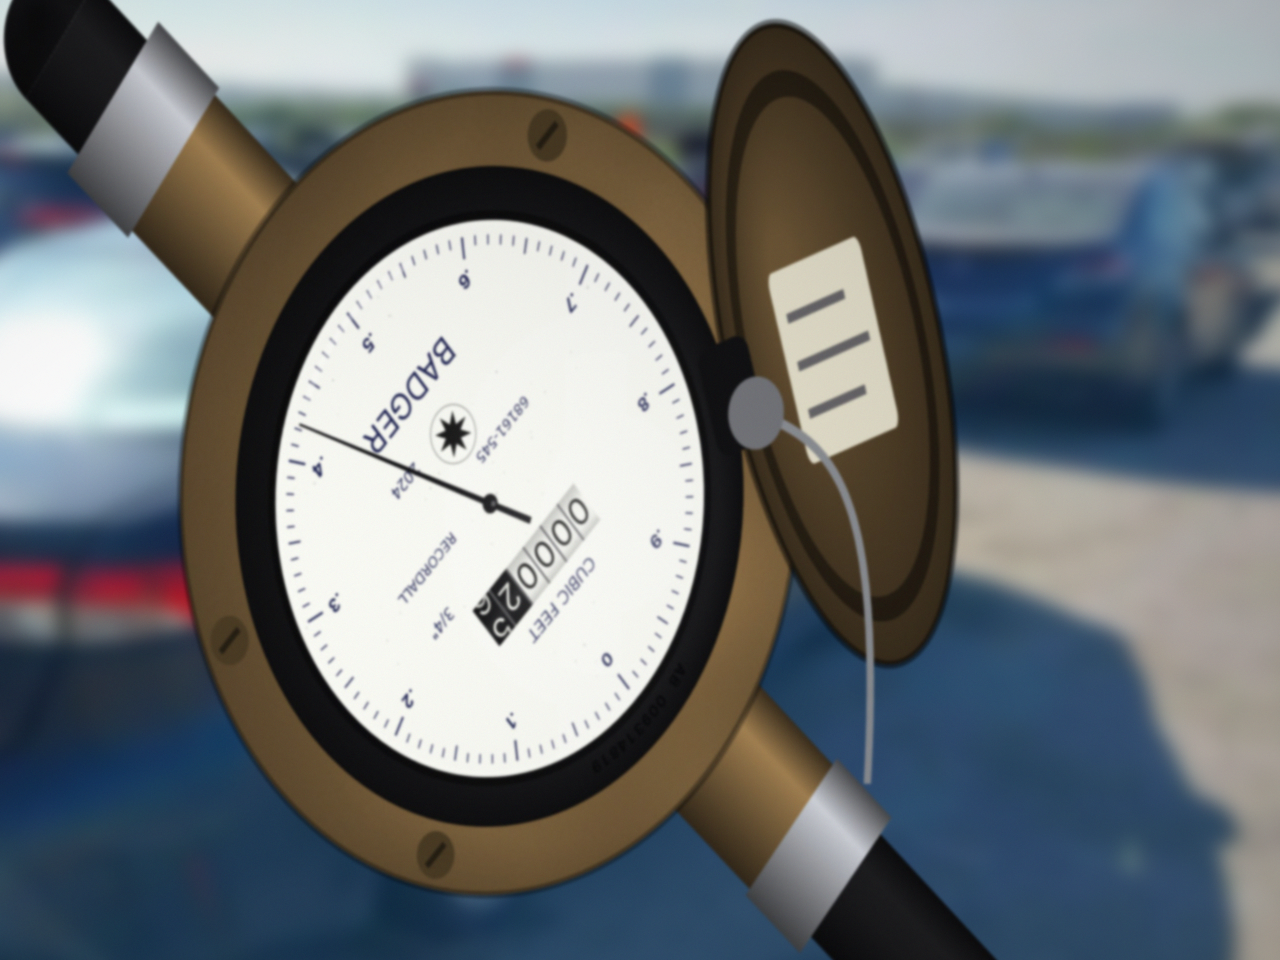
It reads 25.42 ft³
